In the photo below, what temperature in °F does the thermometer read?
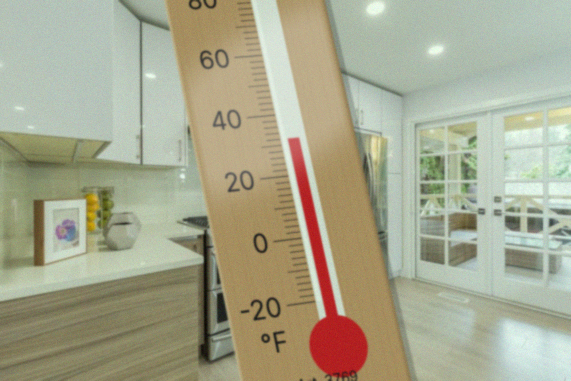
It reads 32 °F
